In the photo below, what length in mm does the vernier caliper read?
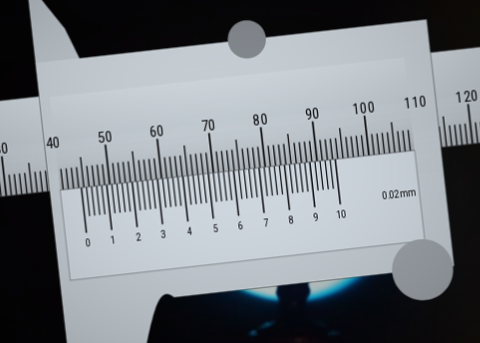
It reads 44.5 mm
